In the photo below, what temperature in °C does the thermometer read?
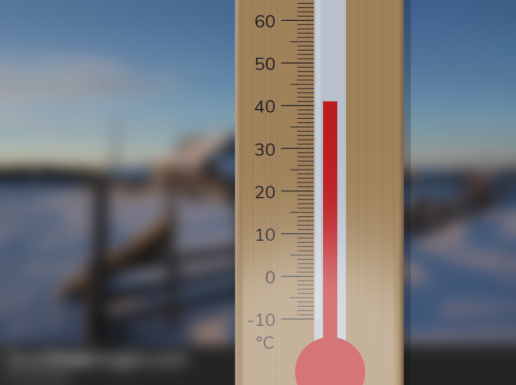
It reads 41 °C
